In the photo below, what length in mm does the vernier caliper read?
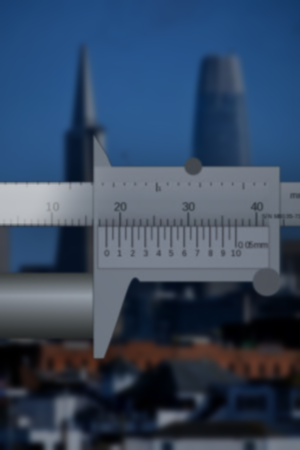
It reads 18.0 mm
